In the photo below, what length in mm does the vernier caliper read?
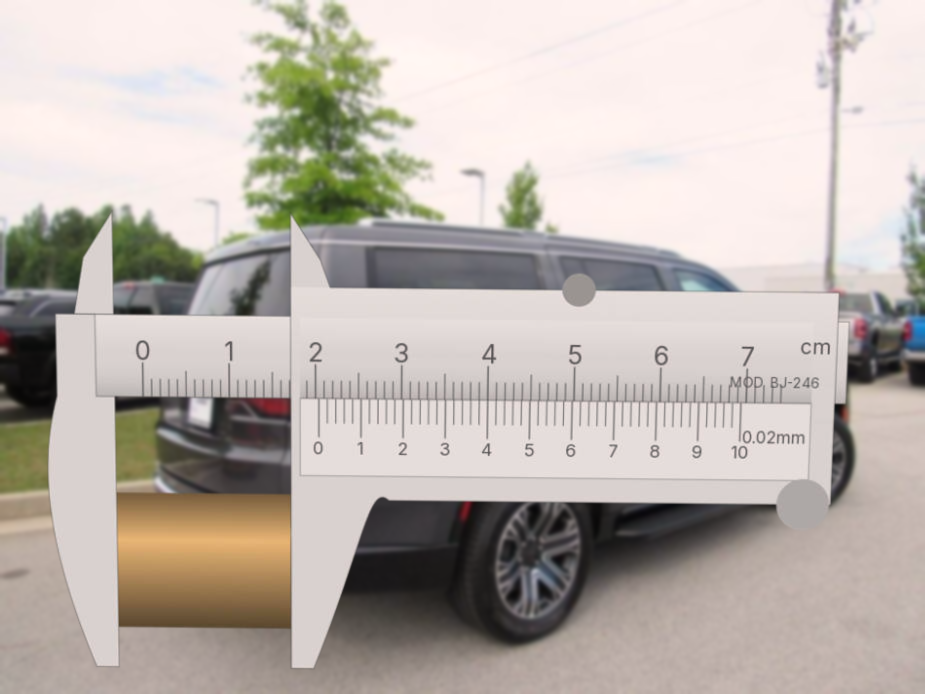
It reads 20.4 mm
